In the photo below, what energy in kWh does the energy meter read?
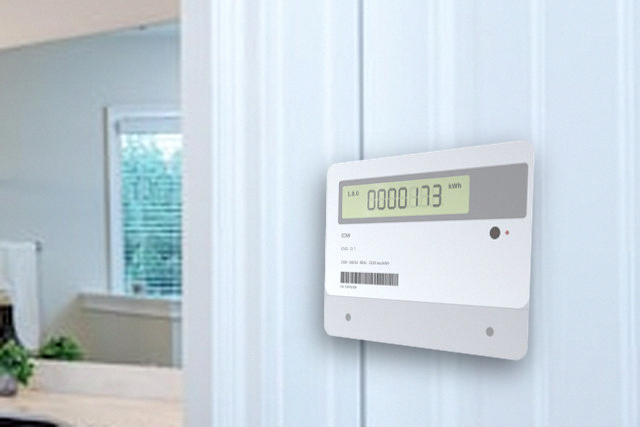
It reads 173 kWh
